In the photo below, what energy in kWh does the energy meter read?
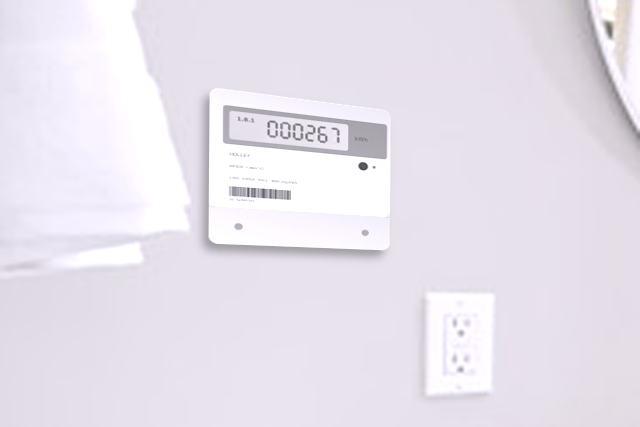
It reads 267 kWh
